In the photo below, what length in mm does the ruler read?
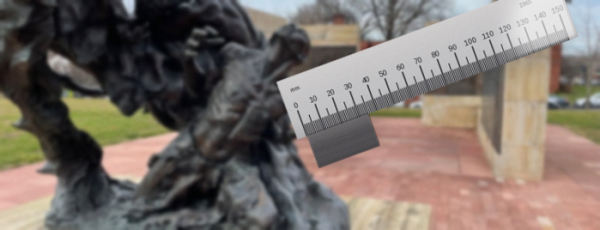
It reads 35 mm
